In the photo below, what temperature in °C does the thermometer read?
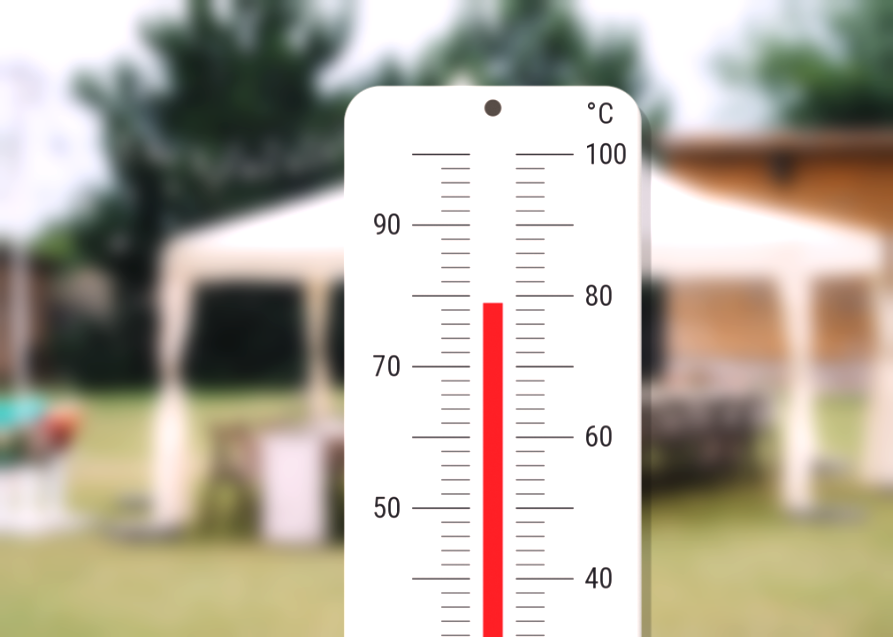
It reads 79 °C
